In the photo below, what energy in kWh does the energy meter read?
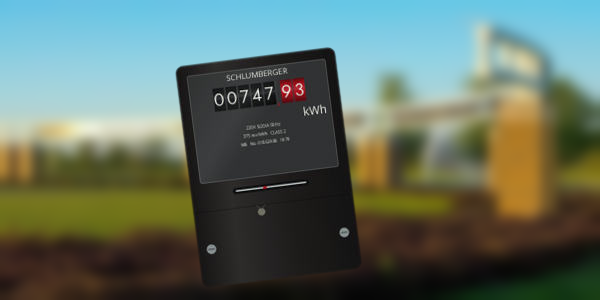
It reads 747.93 kWh
